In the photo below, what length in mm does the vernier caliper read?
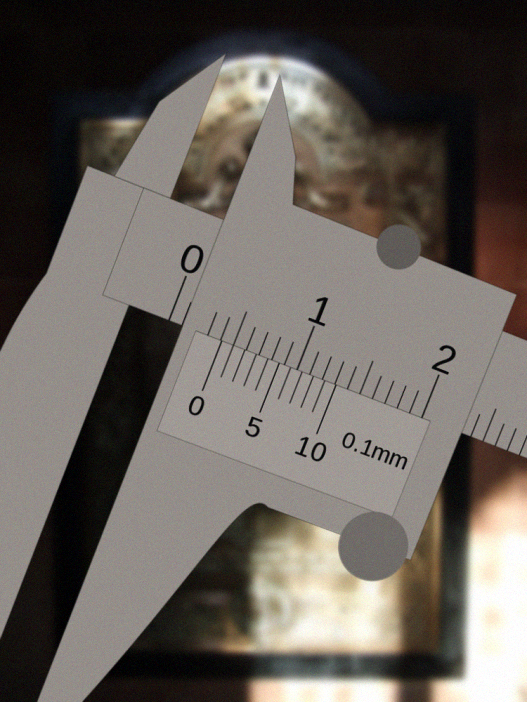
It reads 4.1 mm
